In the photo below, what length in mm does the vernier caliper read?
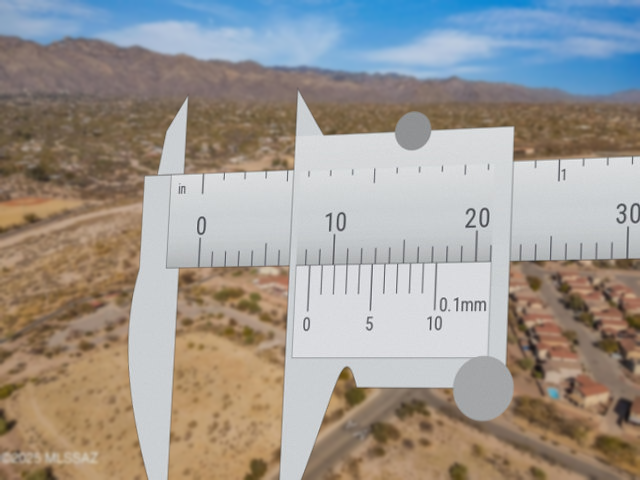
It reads 8.3 mm
